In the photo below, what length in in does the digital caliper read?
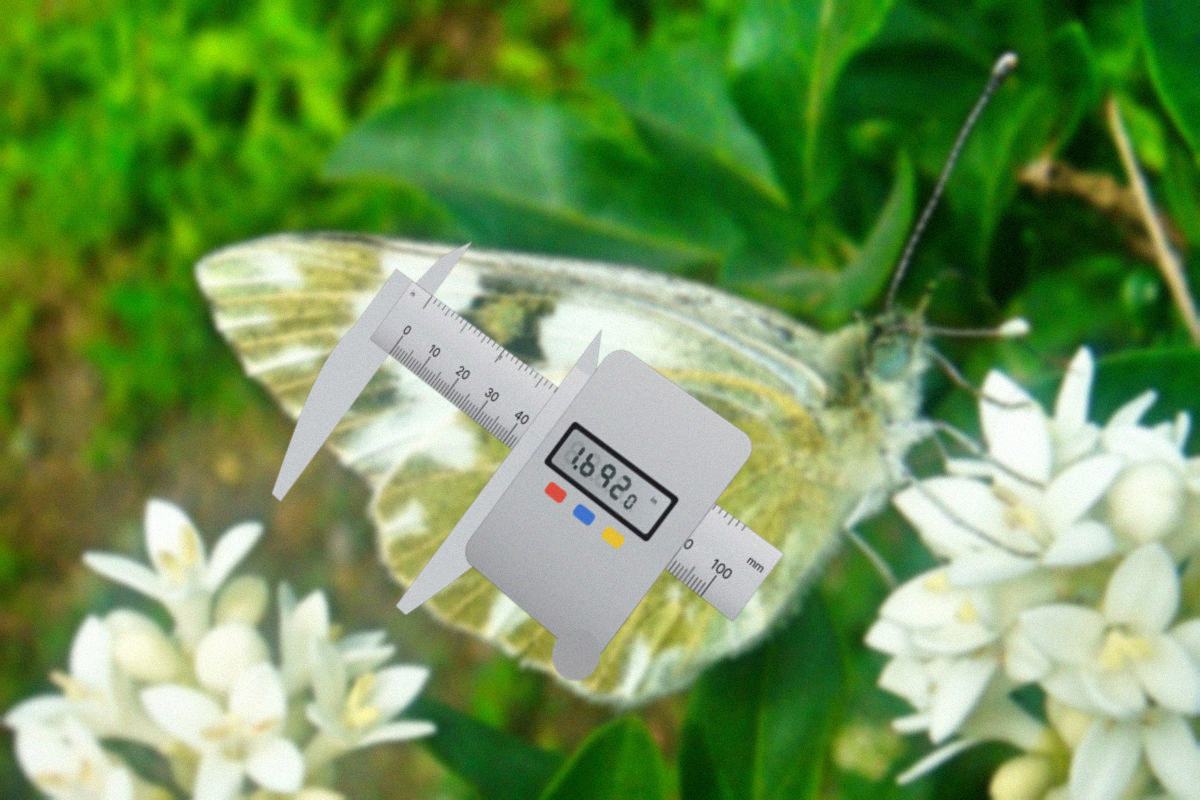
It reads 1.6920 in
